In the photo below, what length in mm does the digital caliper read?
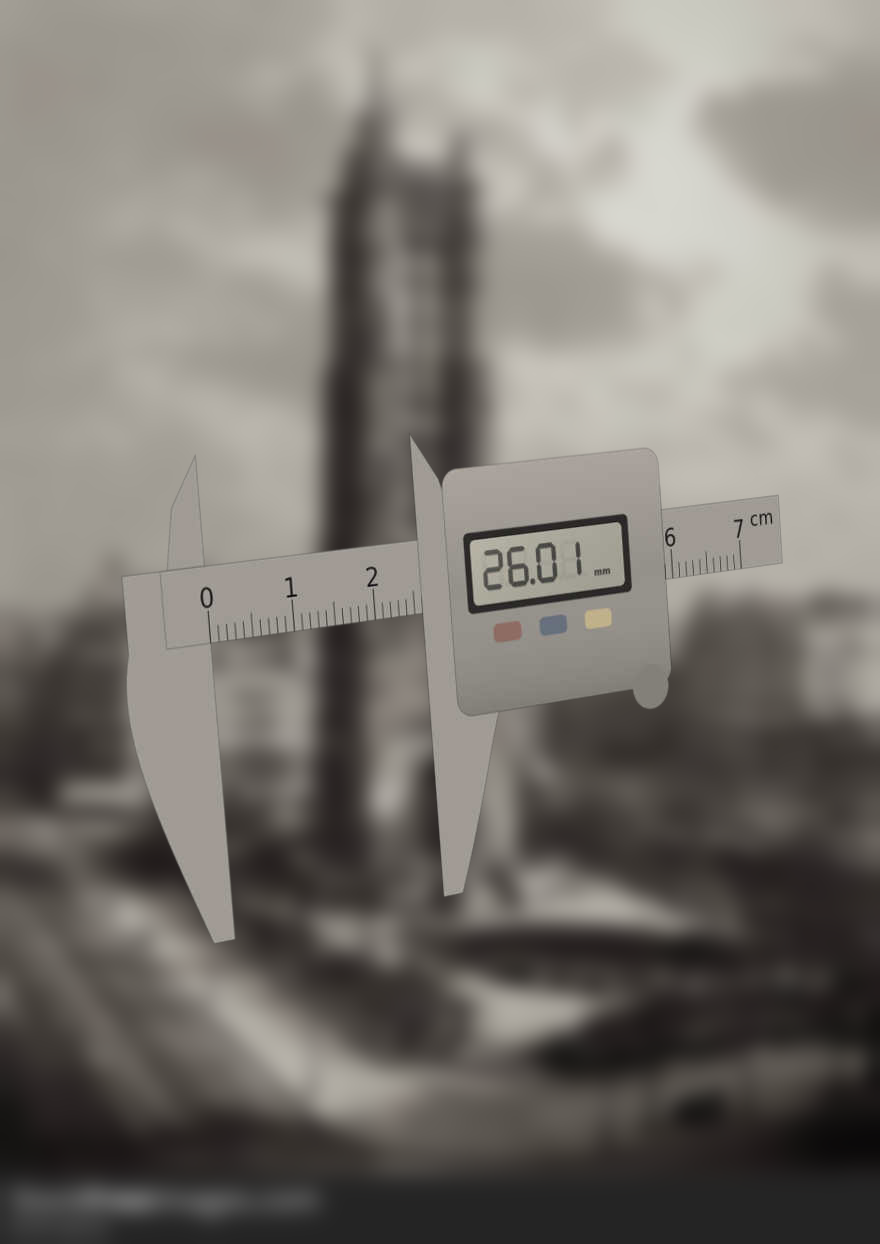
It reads 26.01 mm
